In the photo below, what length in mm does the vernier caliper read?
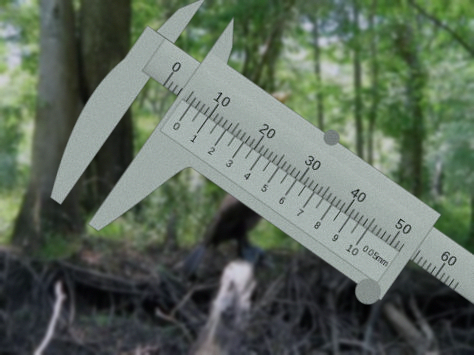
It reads 6.0 mm
